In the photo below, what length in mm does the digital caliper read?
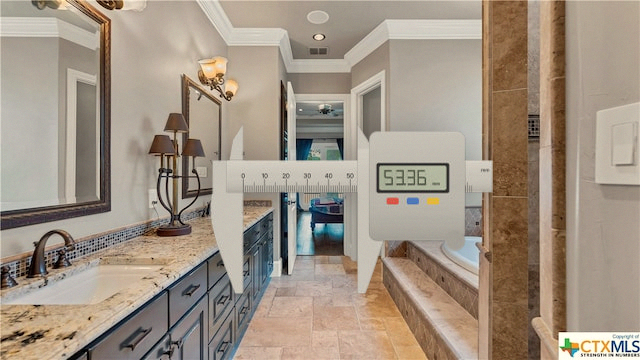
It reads 53.36 mm
